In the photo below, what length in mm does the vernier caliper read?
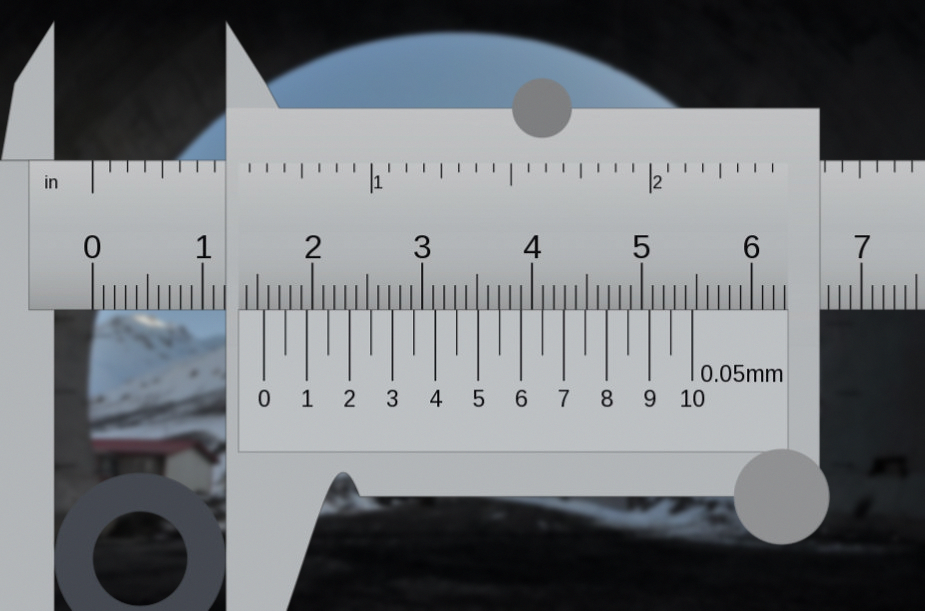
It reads 15.6 mm
